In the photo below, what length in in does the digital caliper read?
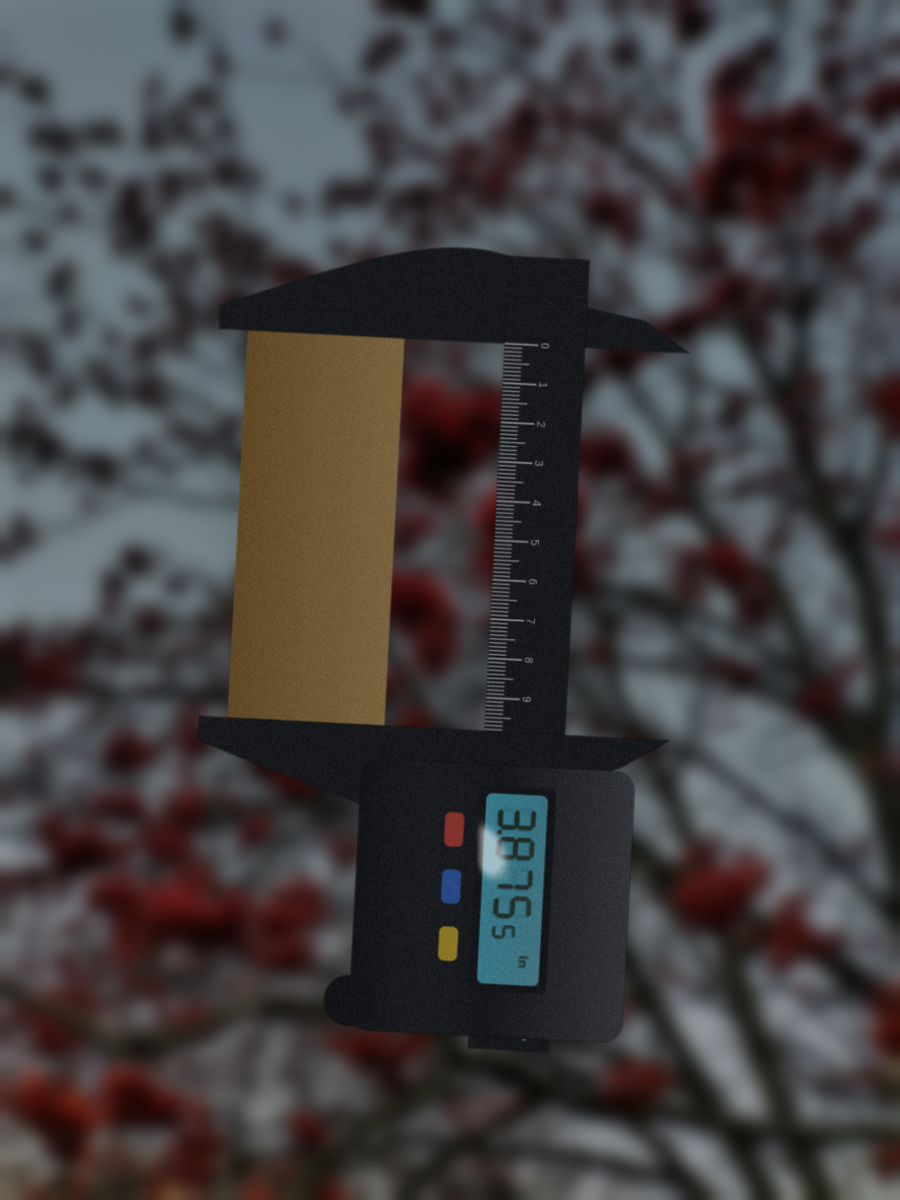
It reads 3.8755 in
